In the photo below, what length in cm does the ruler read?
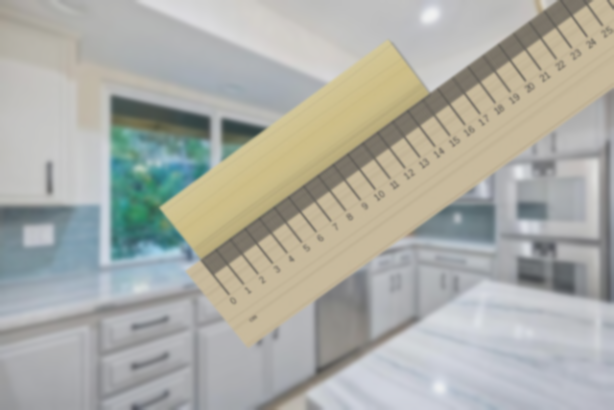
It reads 15.5 cm
